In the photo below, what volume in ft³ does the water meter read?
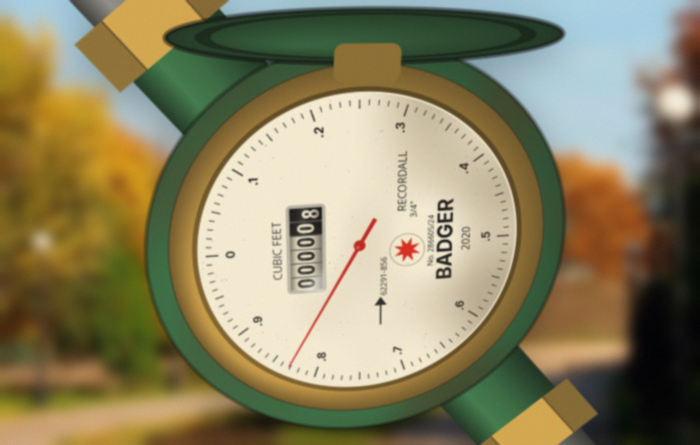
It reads 7.83 ft³
